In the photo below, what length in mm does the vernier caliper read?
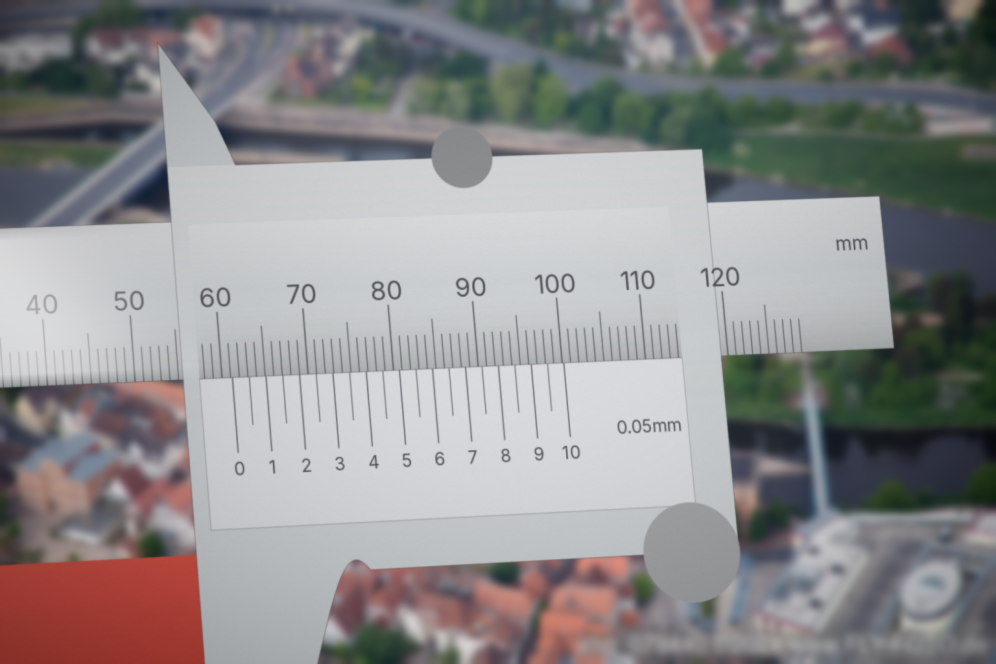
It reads 61.2 mm
